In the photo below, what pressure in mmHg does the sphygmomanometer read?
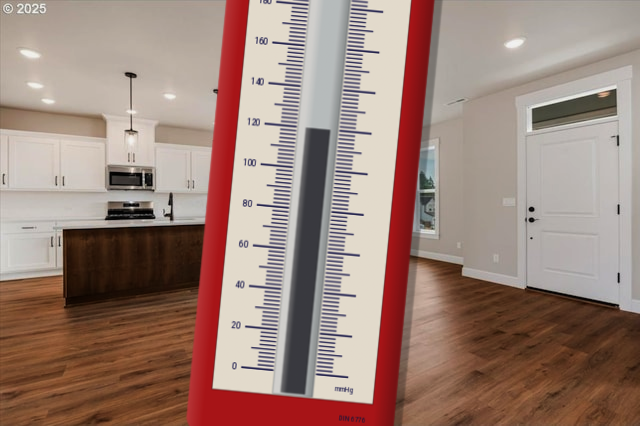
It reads 120 mmHg
